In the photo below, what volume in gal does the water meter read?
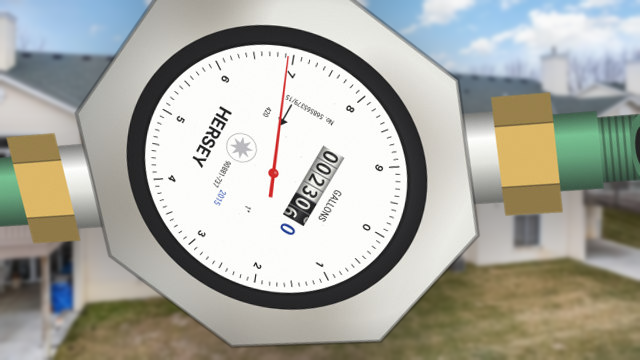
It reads 23056.9 gal
